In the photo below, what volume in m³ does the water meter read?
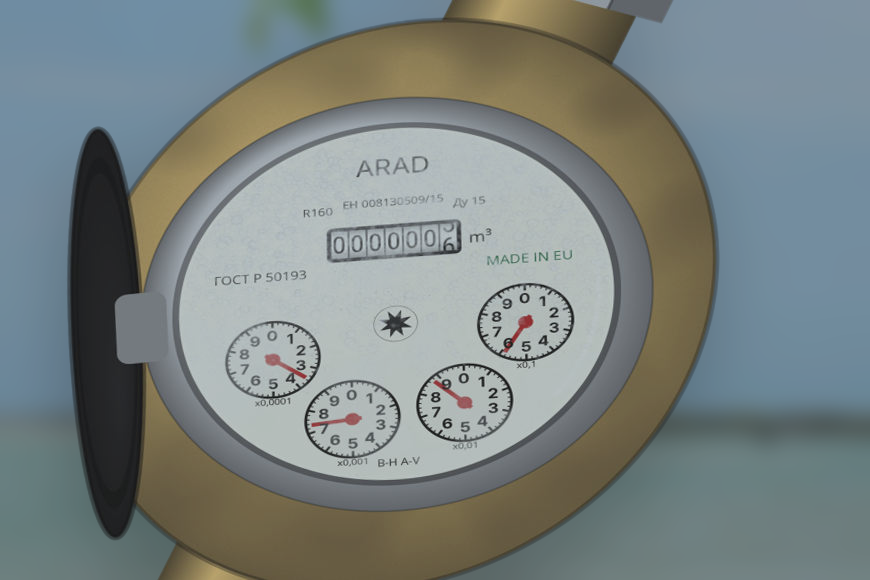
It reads 5.5873 m³
